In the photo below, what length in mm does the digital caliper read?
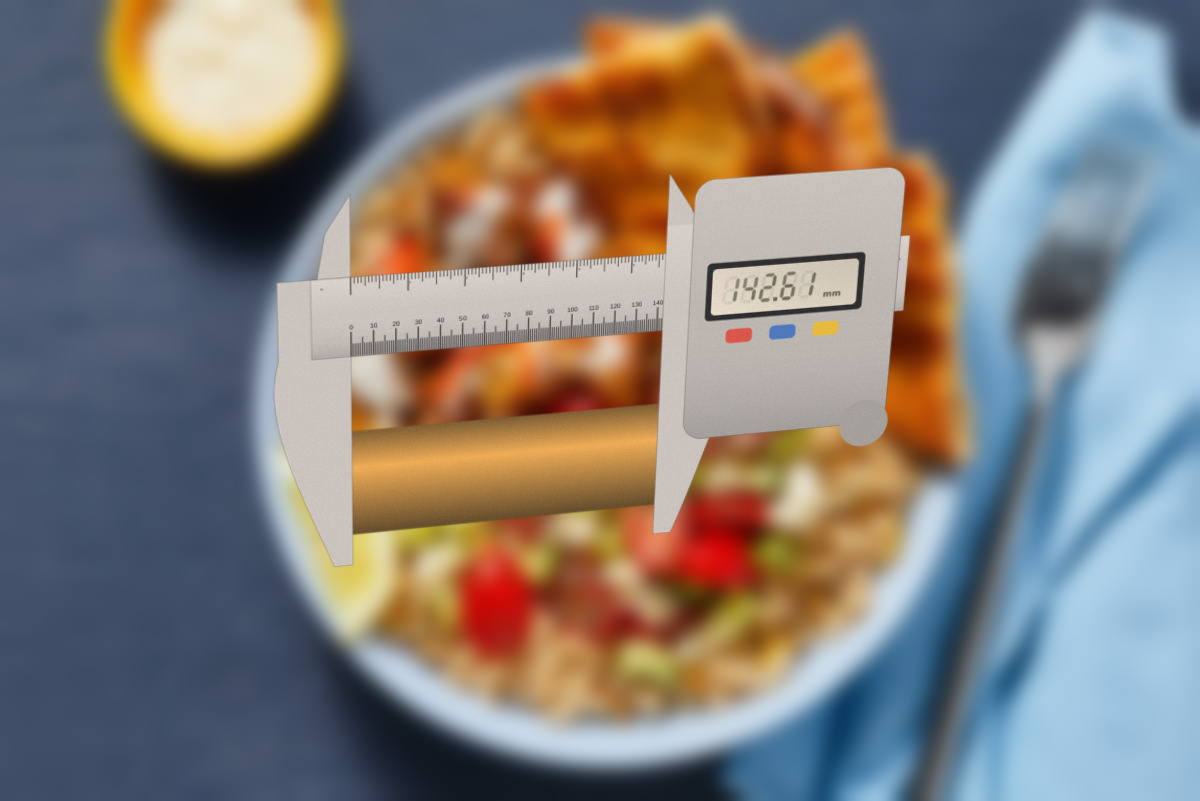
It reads 142.61 mm
